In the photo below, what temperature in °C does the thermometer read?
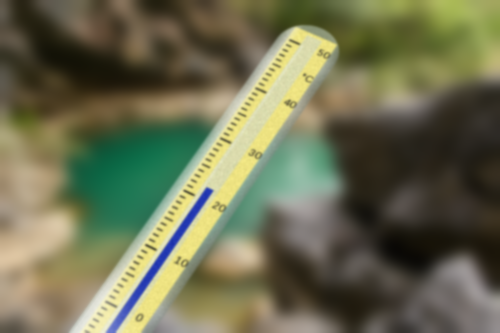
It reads 22 °C
